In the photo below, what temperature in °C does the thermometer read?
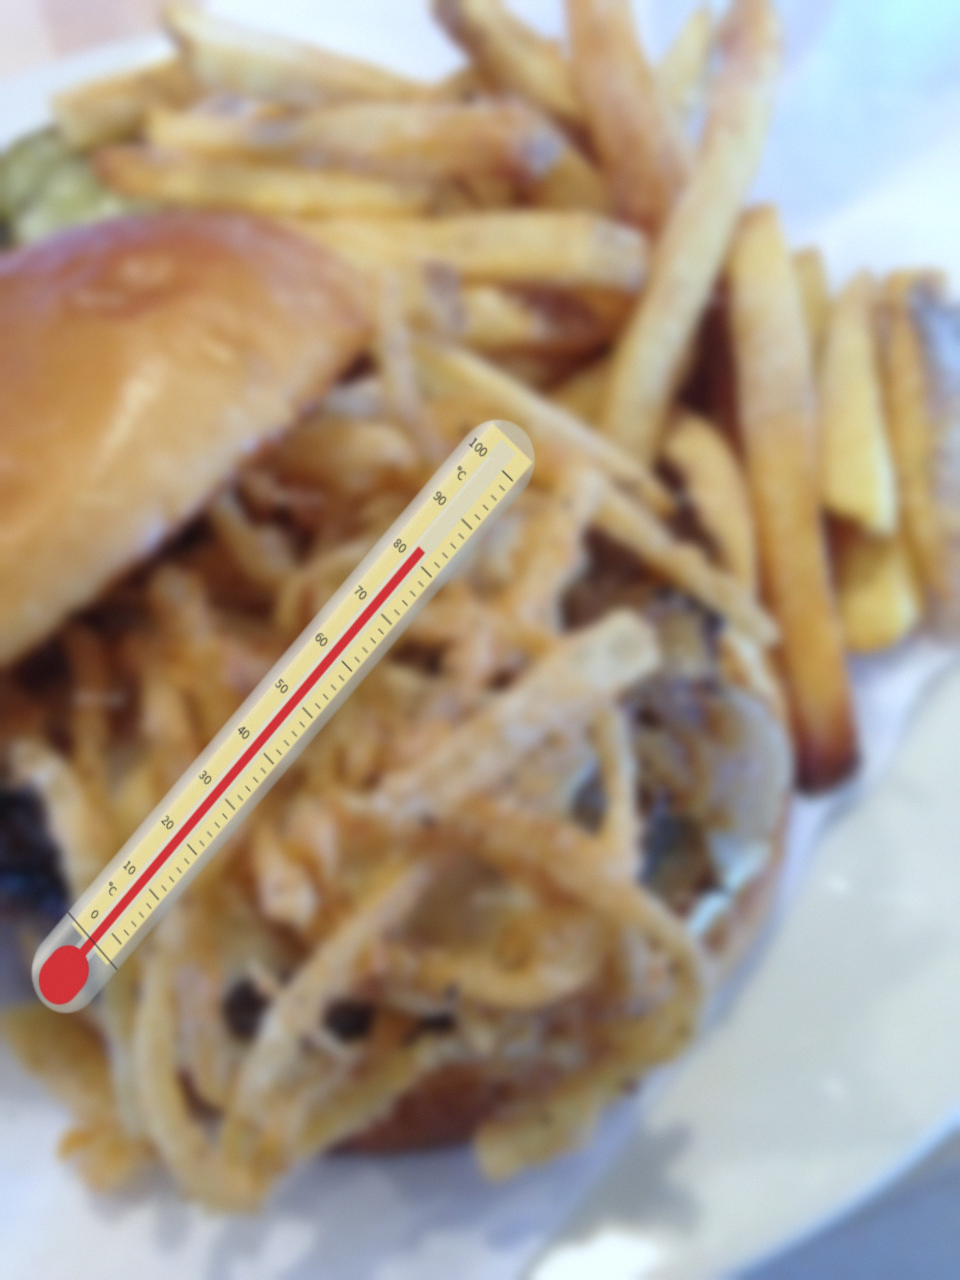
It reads 82 °C
